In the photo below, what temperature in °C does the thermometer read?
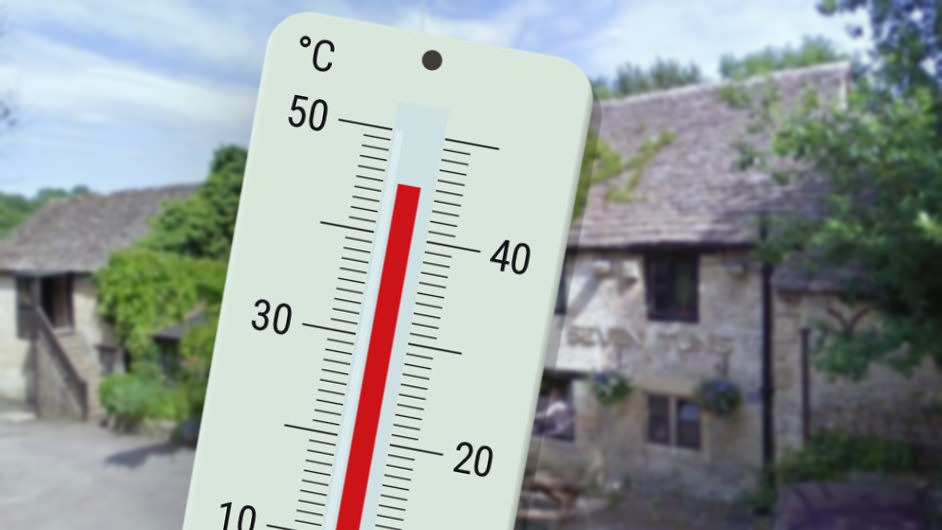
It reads 45 °C
